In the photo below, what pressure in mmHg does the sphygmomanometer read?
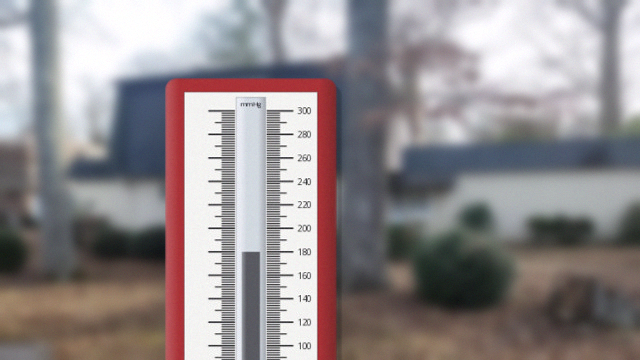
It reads 180 mmHg
